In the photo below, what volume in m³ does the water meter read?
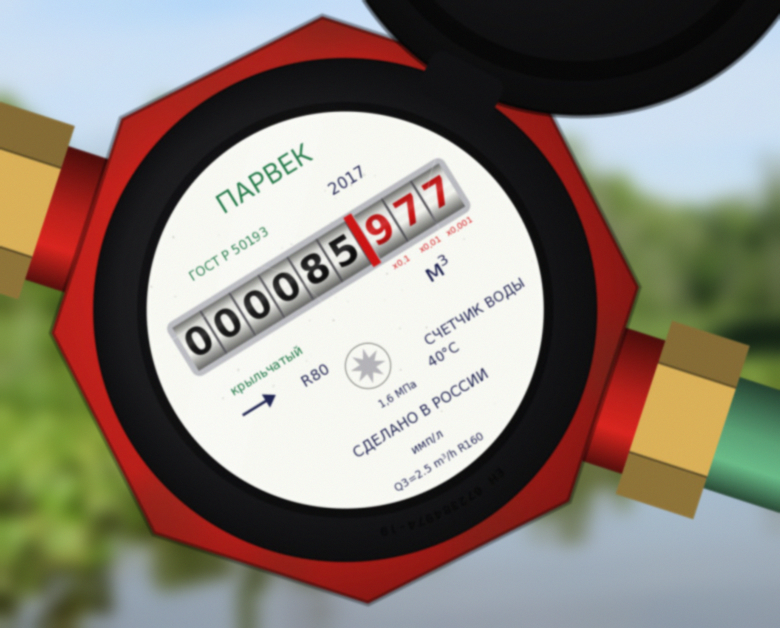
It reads 85.977 m³
